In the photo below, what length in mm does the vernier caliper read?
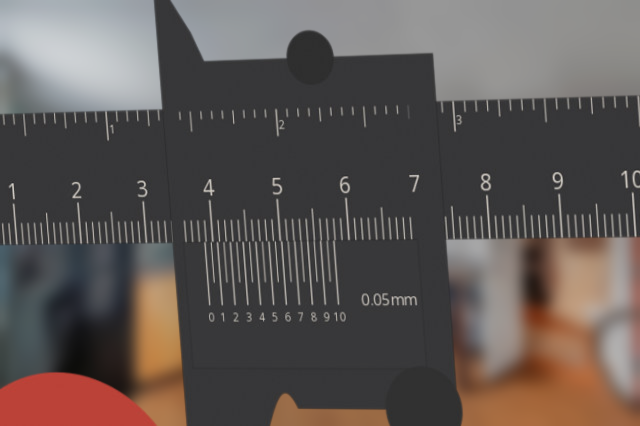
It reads 38.8 mm
